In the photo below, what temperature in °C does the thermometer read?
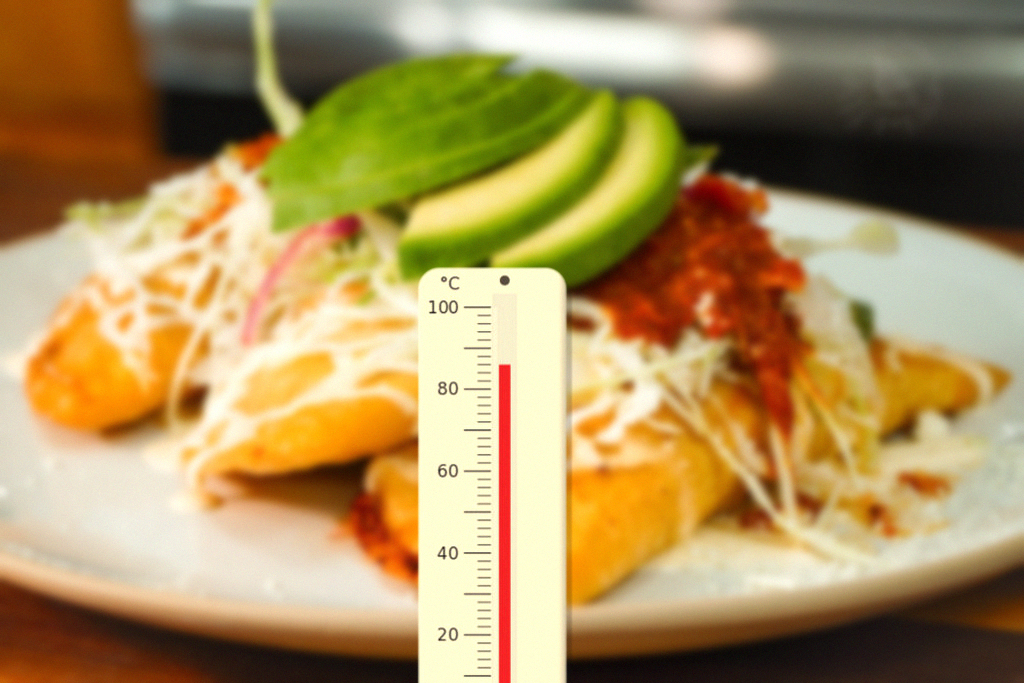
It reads 86 °C
